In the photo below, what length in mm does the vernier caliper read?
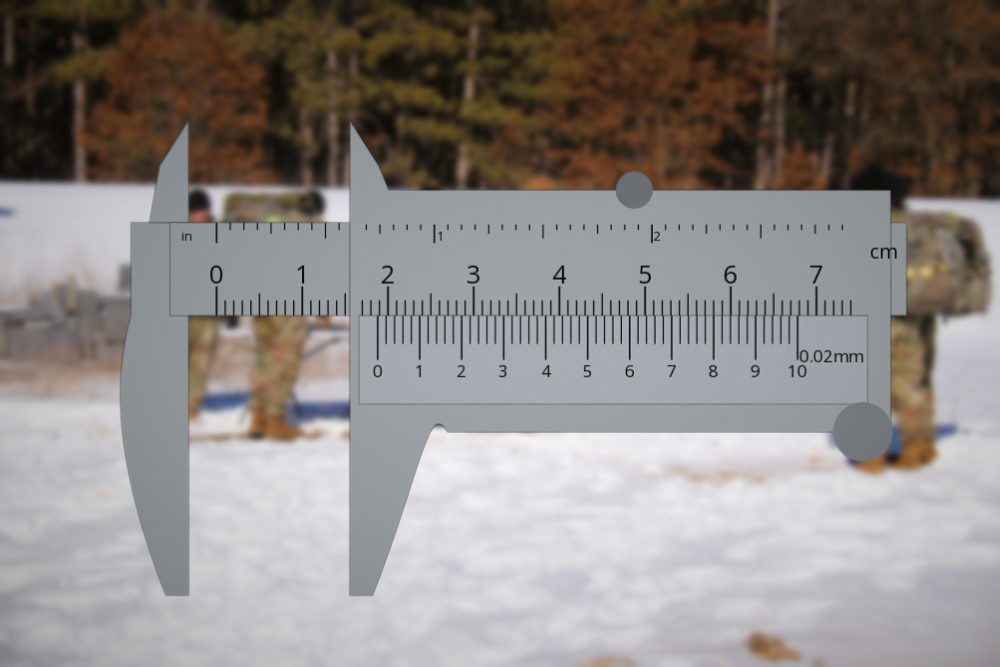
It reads 18.8 mm
